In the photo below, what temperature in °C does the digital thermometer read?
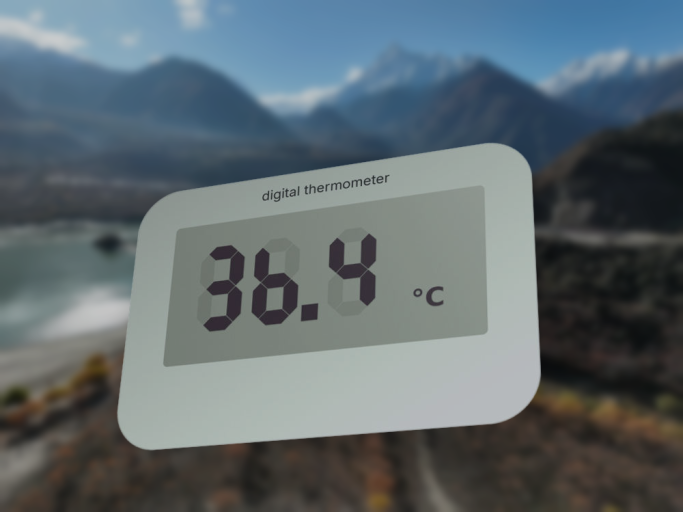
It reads 36.4 °C
